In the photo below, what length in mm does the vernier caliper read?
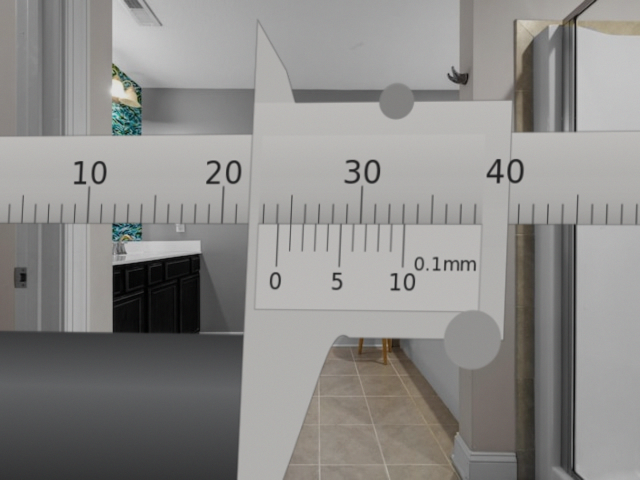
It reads 24.1 mm
